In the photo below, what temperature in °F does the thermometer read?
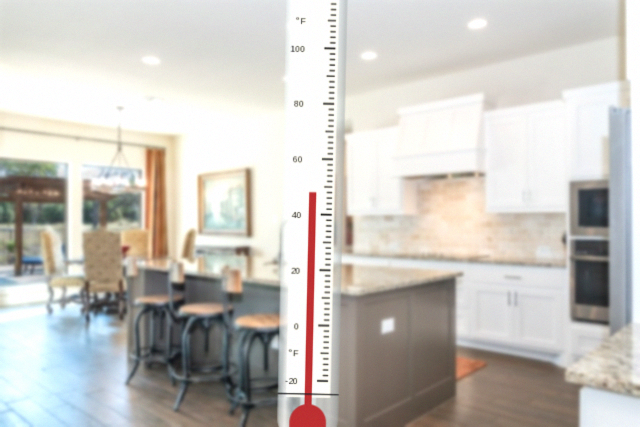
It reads 48 °F
